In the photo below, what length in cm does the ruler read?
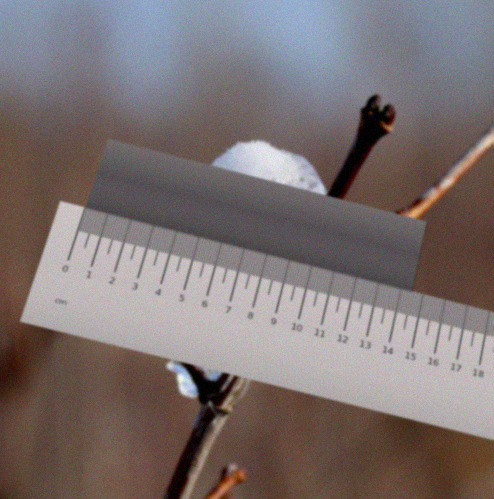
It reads 14.5 cm
